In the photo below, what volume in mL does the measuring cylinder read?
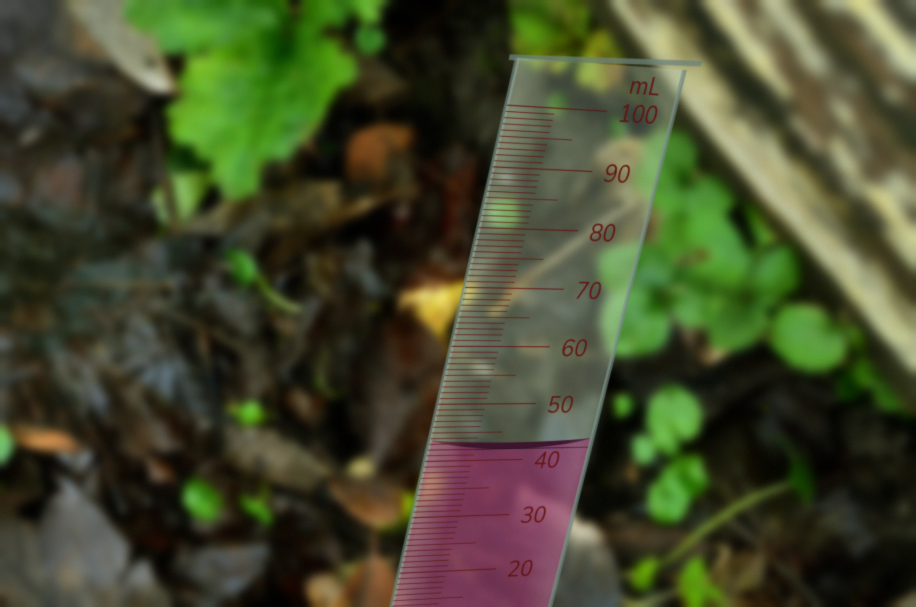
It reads 42 mL
